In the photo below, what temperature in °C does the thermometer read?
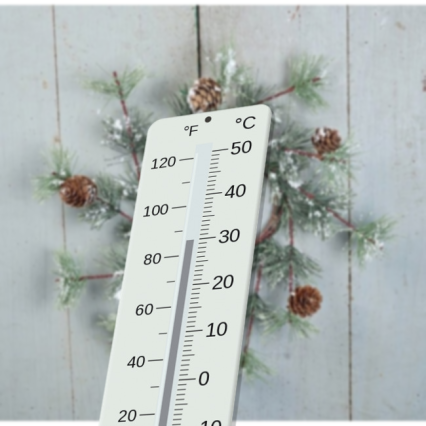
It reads 30 °C
